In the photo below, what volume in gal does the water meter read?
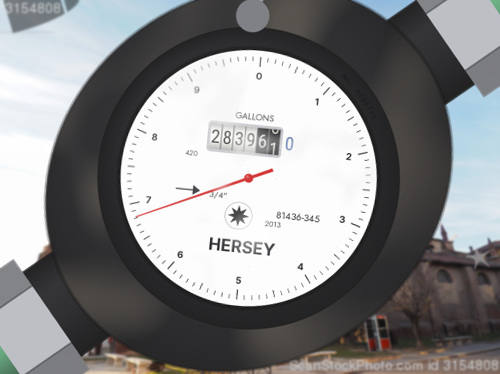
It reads 2839606.8 gal
